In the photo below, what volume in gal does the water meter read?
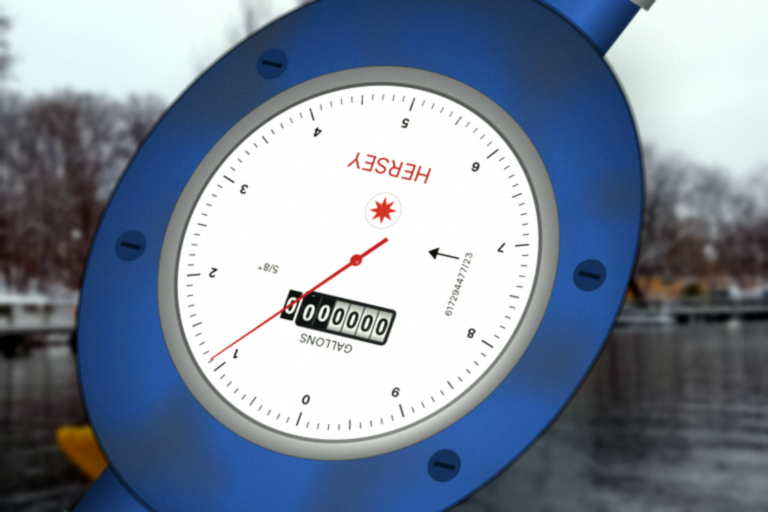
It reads 1.1 gal
